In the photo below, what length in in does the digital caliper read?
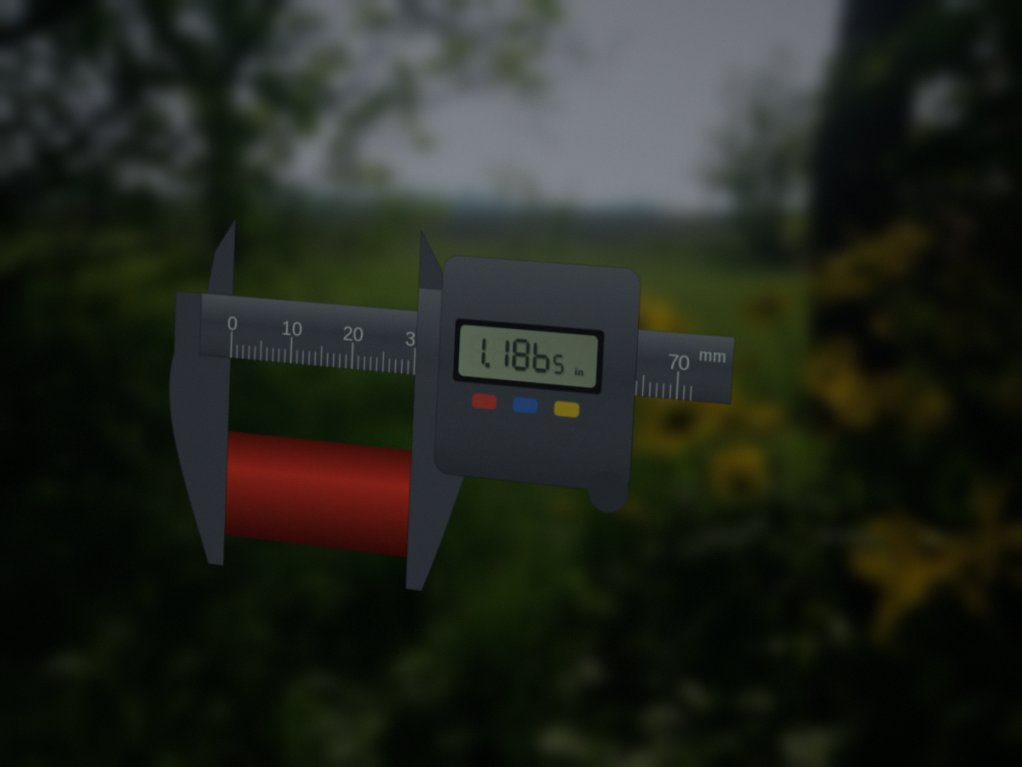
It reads 1.1865 in
